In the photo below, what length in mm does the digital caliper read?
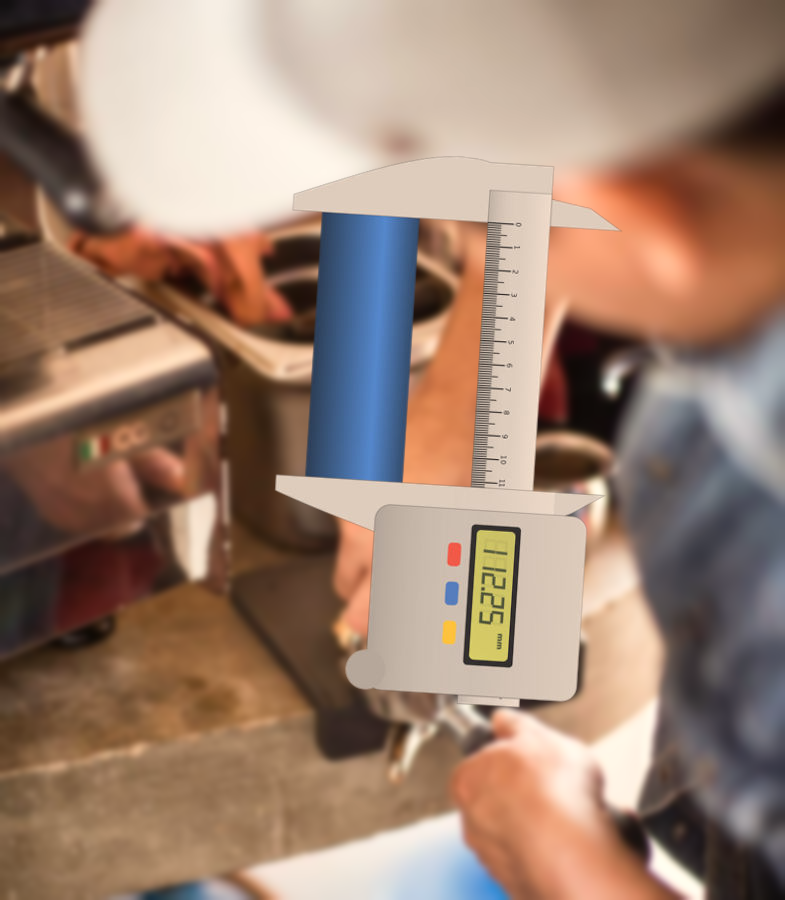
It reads 112.25 mm
